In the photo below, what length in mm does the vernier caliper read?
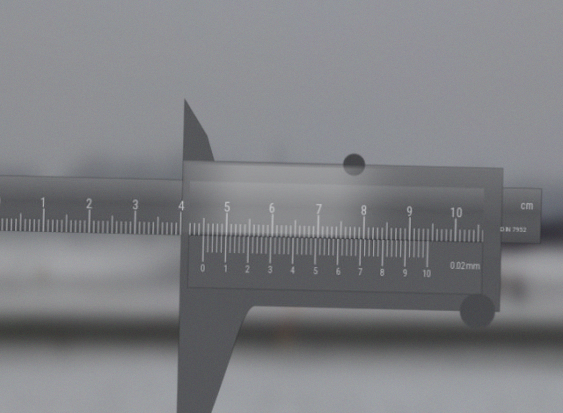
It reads 45.0 mm
